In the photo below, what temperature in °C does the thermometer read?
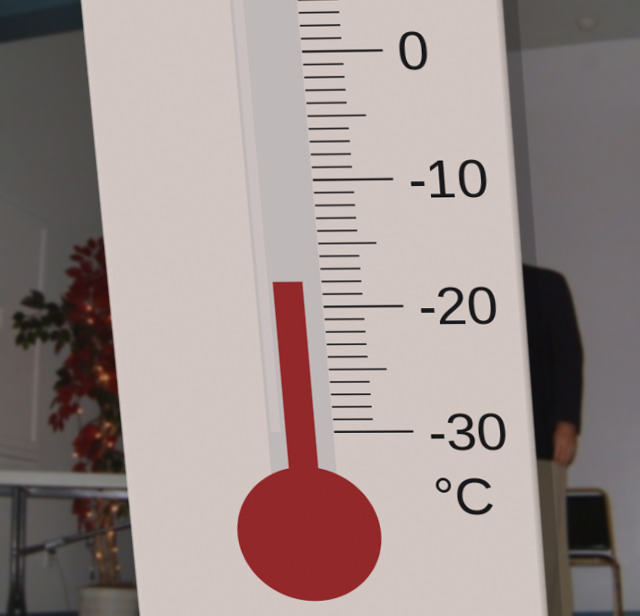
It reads -18 °C
